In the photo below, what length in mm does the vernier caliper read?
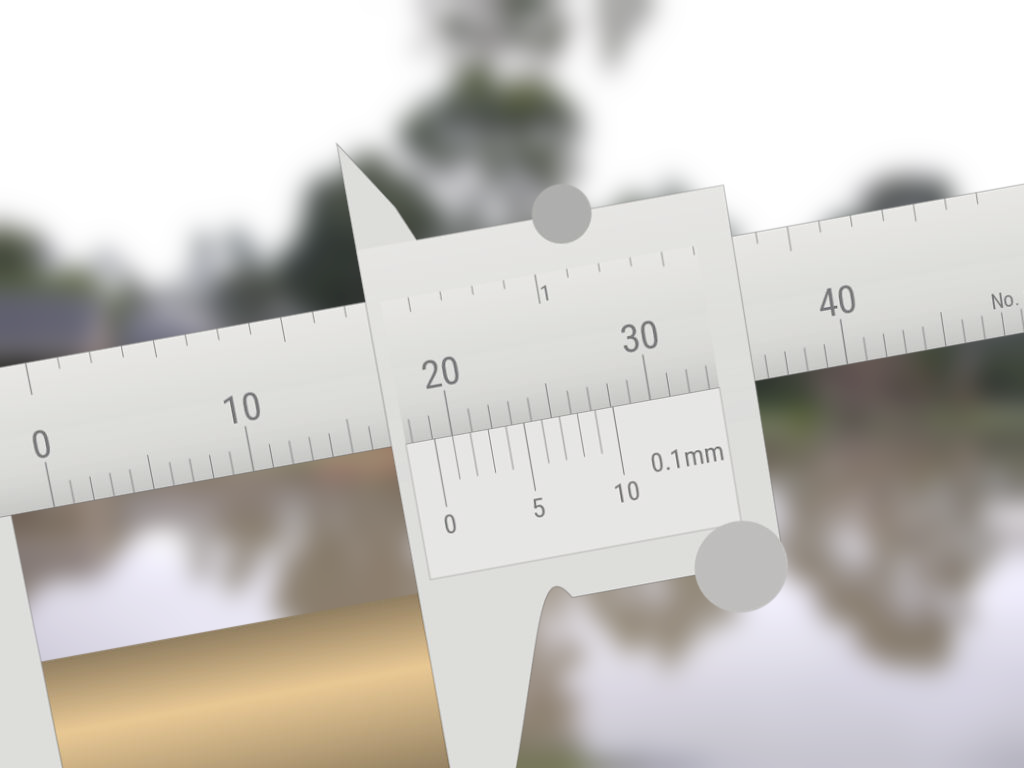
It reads 19.1 mm
